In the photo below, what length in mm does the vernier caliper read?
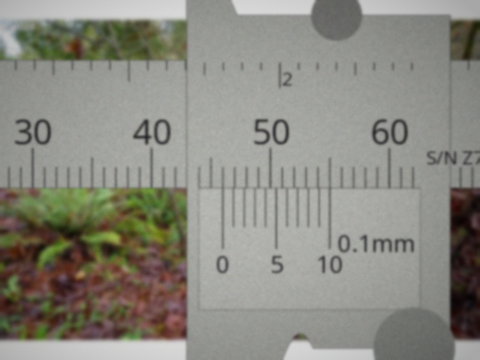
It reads 46.0 mm
